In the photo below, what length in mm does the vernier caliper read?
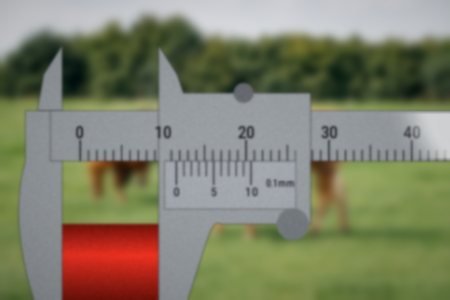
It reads 11.6 mm
